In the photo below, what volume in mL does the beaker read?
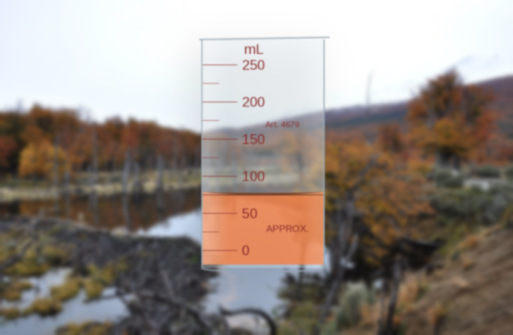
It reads 75 mL
